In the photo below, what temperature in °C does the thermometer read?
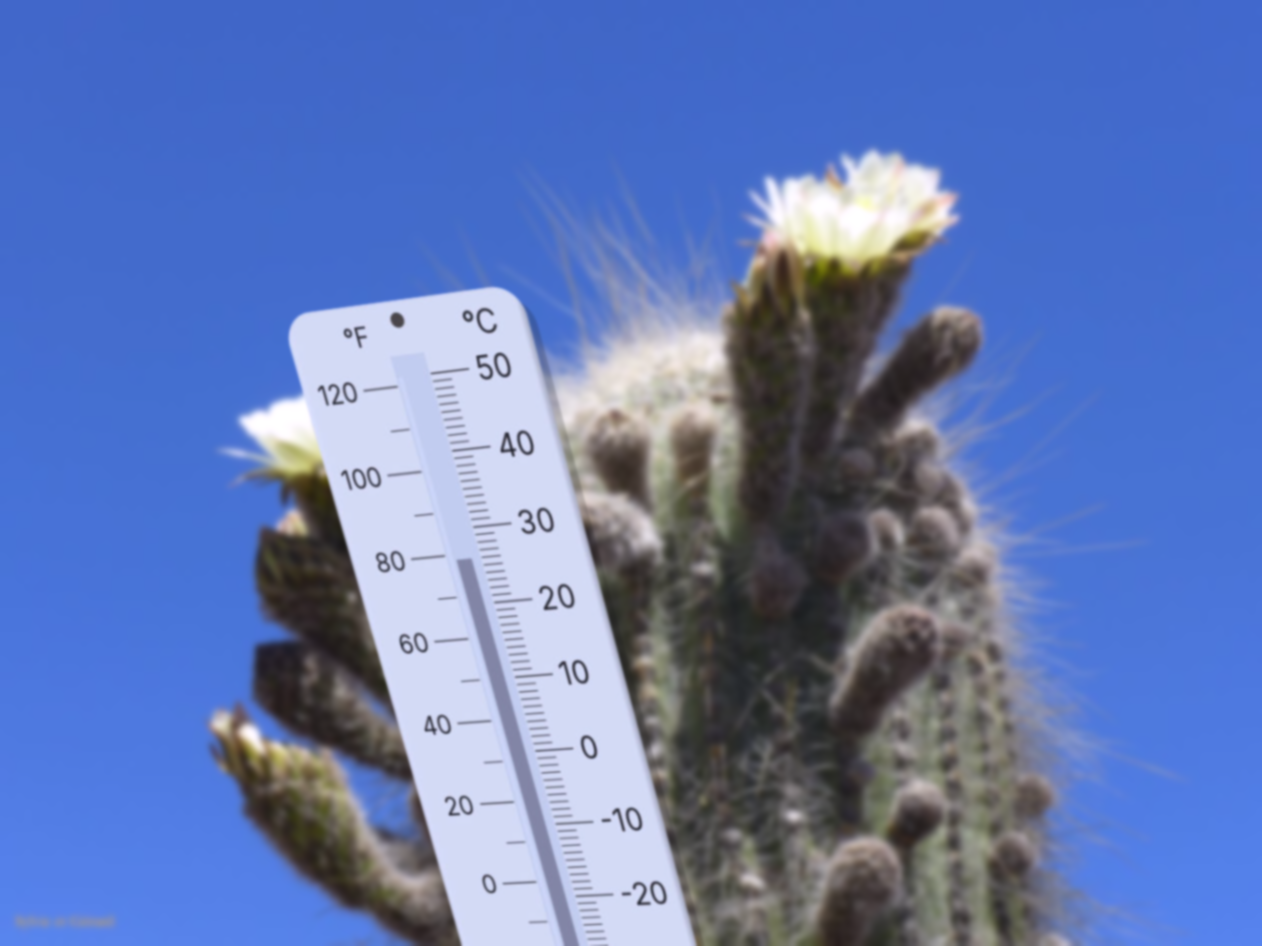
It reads 26 °C
